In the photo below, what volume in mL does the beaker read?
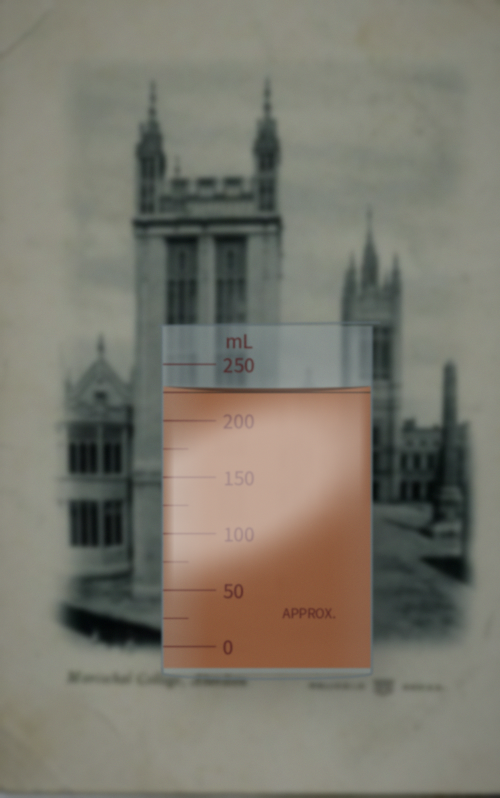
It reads 225 mL
